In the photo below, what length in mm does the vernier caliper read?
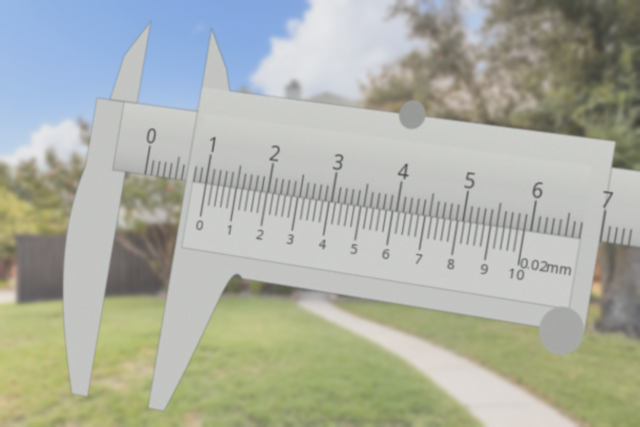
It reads 10.0 mm
